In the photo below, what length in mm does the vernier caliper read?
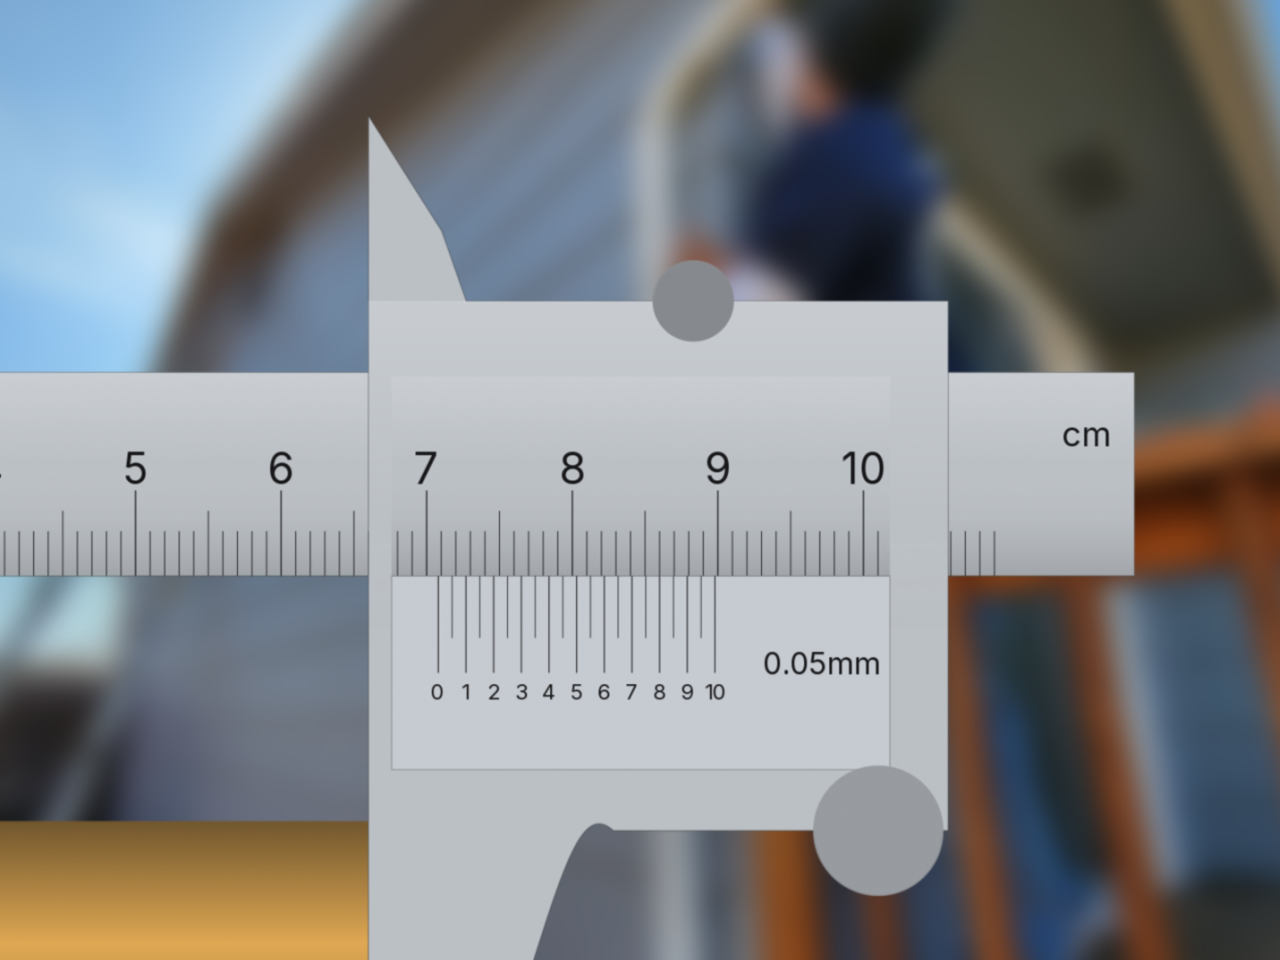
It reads 70.8 mm
